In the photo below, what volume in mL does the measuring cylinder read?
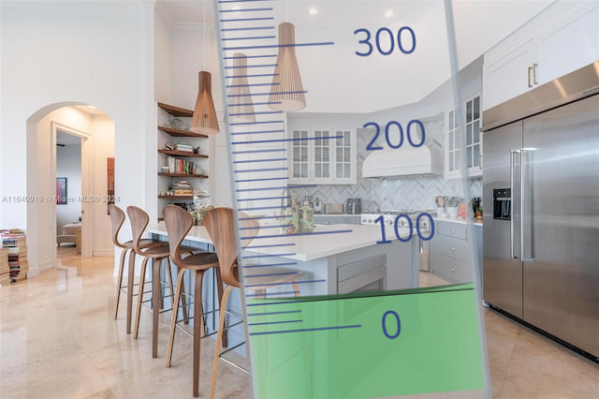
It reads 30 mL
